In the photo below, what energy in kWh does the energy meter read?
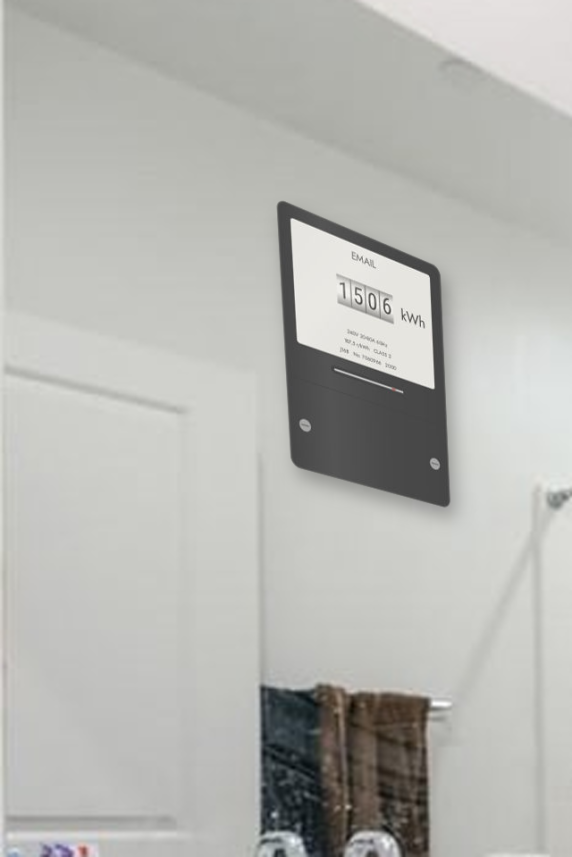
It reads 1506 kWh
